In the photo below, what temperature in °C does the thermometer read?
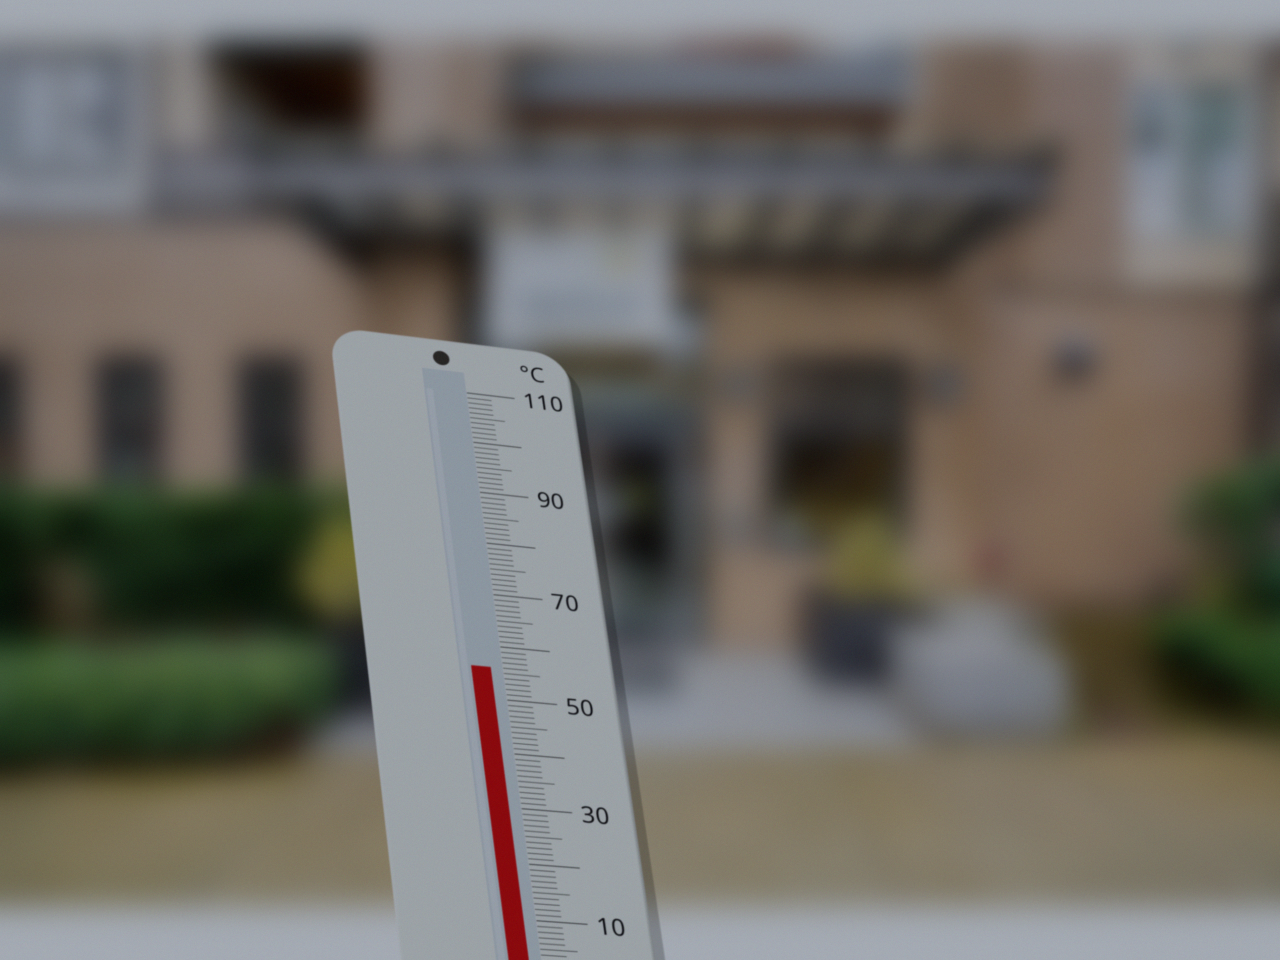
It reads 56 °C
